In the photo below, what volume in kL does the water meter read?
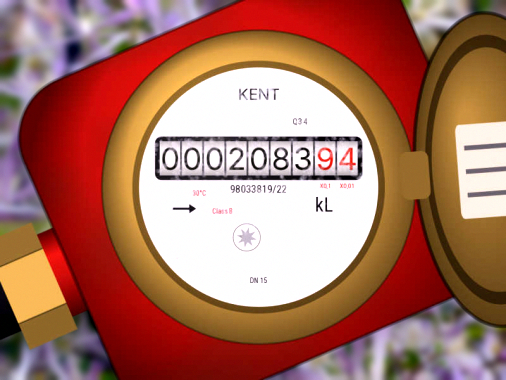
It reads 2083.94 kL
